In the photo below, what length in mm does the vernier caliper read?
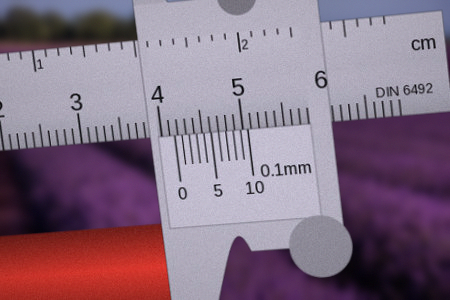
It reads 41.6 mm
